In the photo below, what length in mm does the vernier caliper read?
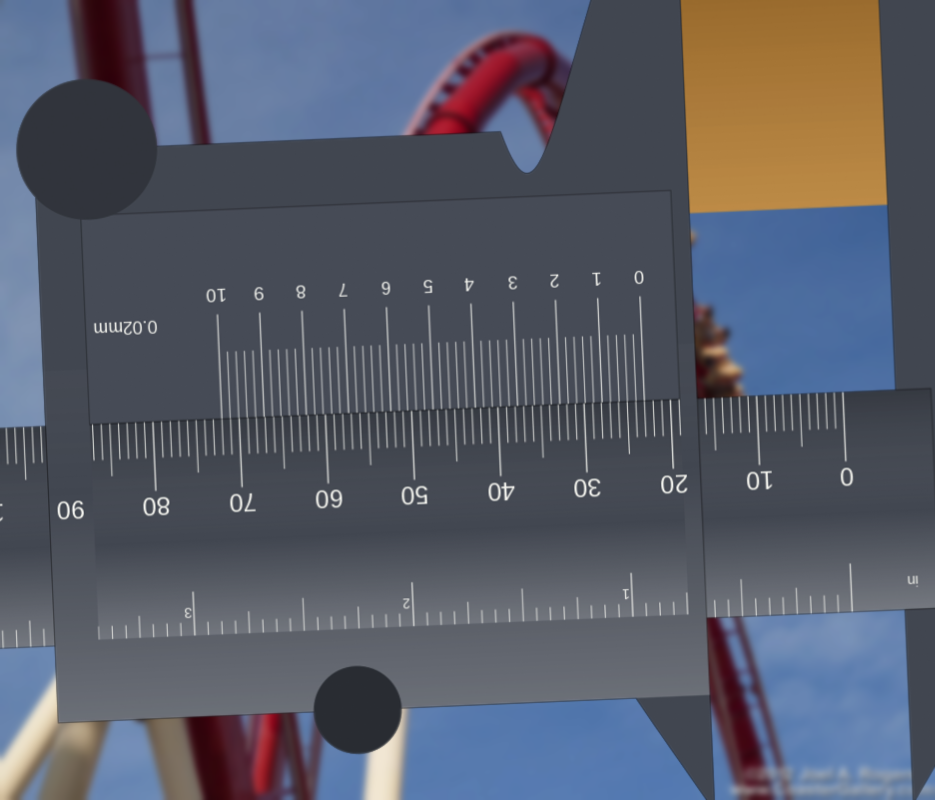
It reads 23.0 mm
